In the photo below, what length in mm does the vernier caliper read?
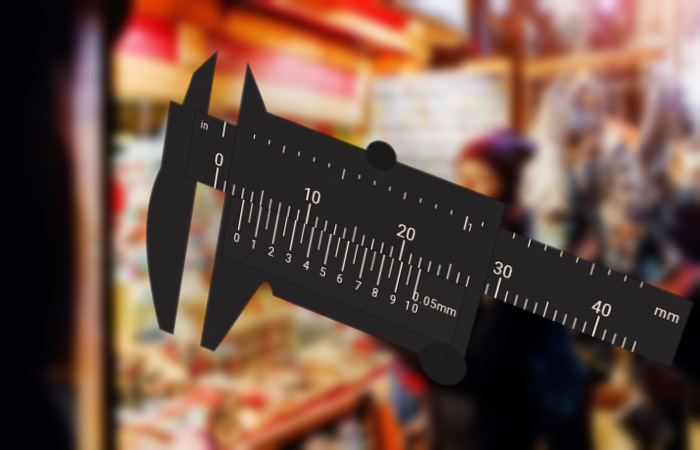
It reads 3.2 mm
